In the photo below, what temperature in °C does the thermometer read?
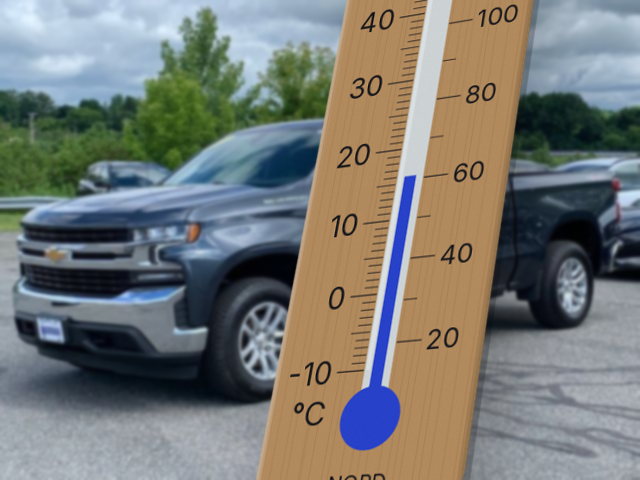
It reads 16 °C
